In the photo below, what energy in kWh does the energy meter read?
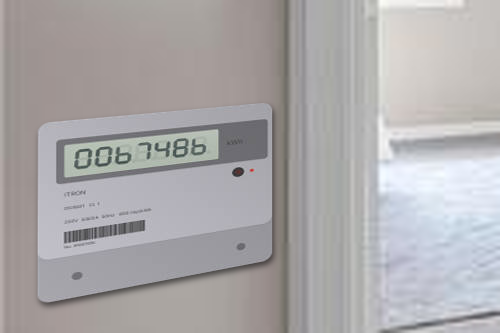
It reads 67486 kWh
